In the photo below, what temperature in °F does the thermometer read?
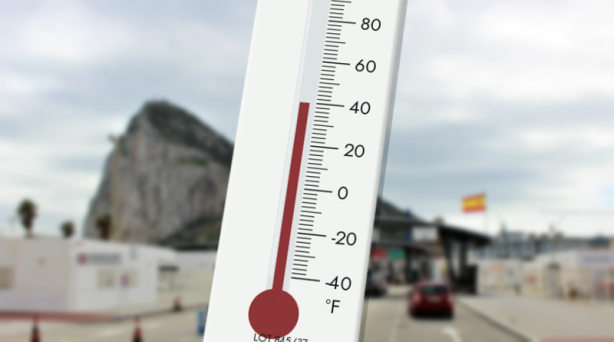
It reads 40 °F
